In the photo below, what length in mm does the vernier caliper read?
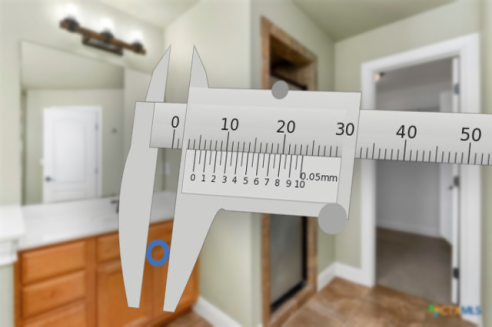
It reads 4.4 mm
